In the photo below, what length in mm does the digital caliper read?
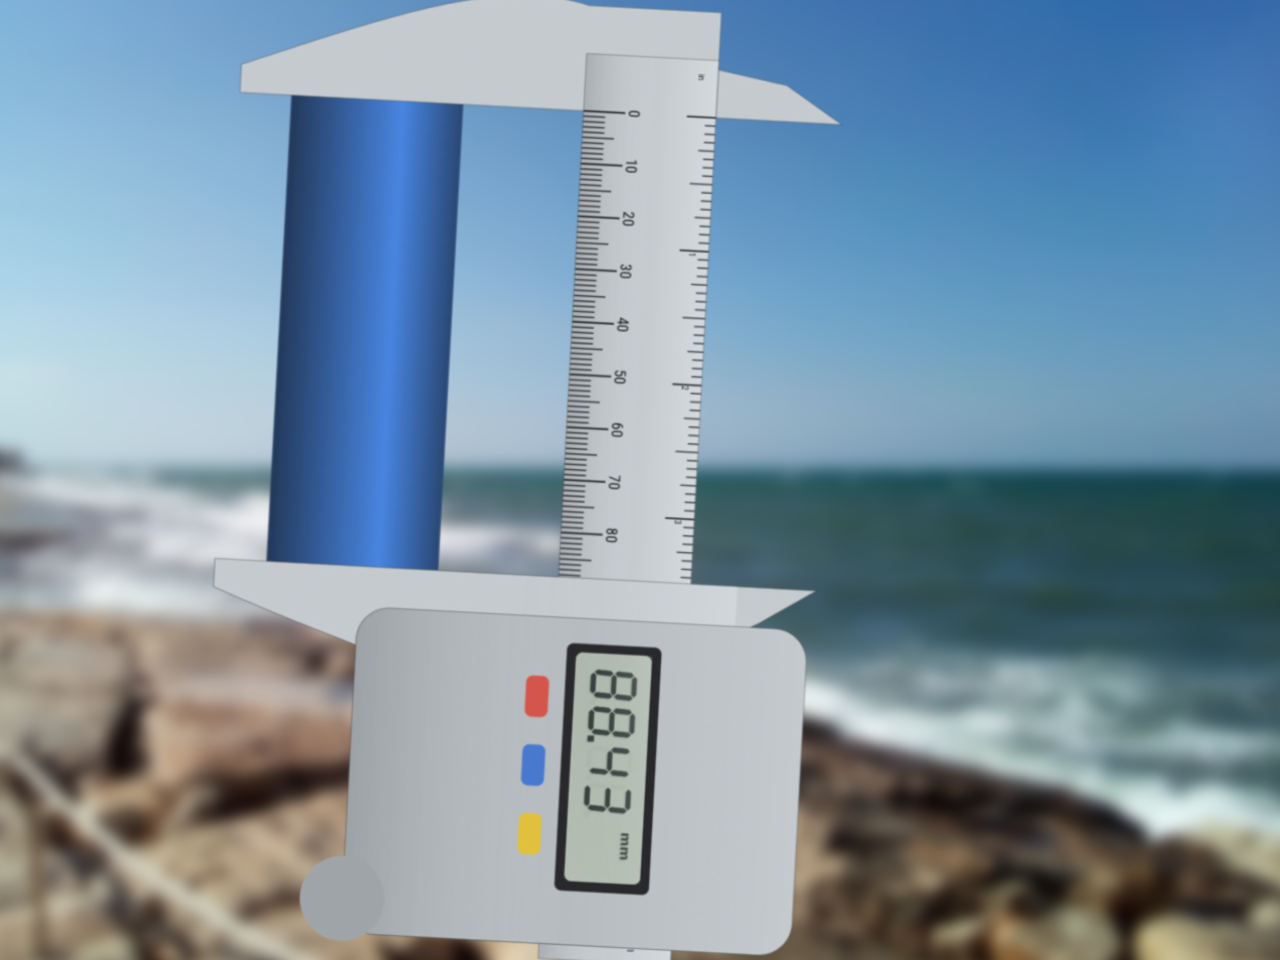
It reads 88.43 mm
